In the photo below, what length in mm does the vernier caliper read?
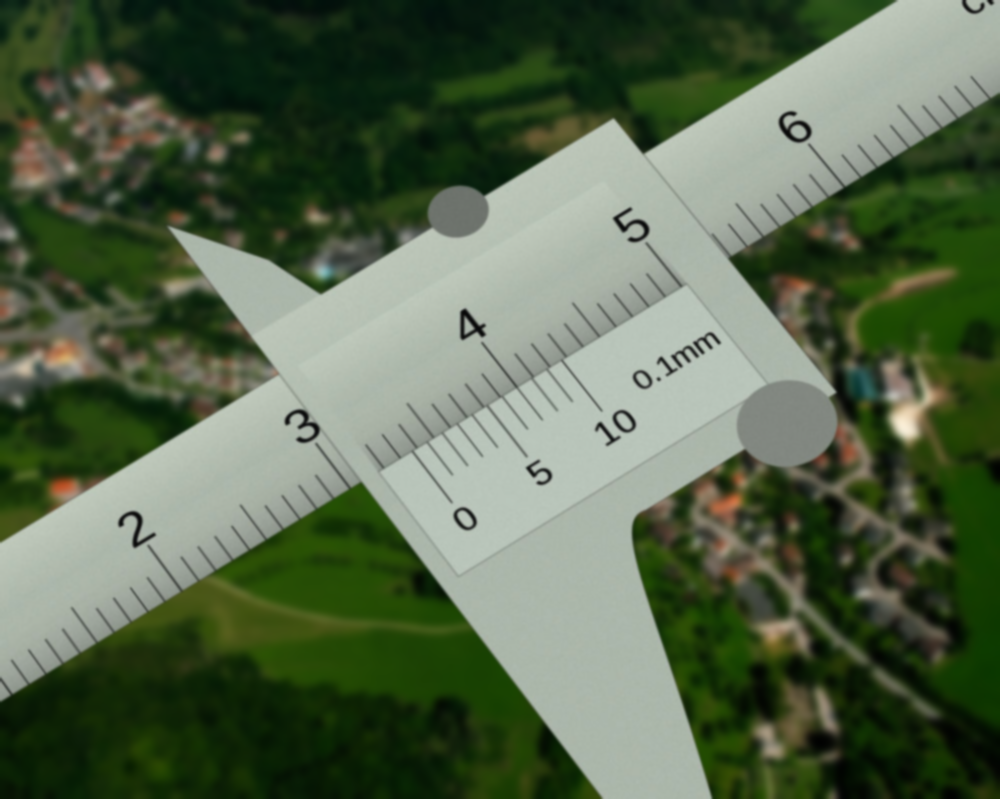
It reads 33.7 mm
